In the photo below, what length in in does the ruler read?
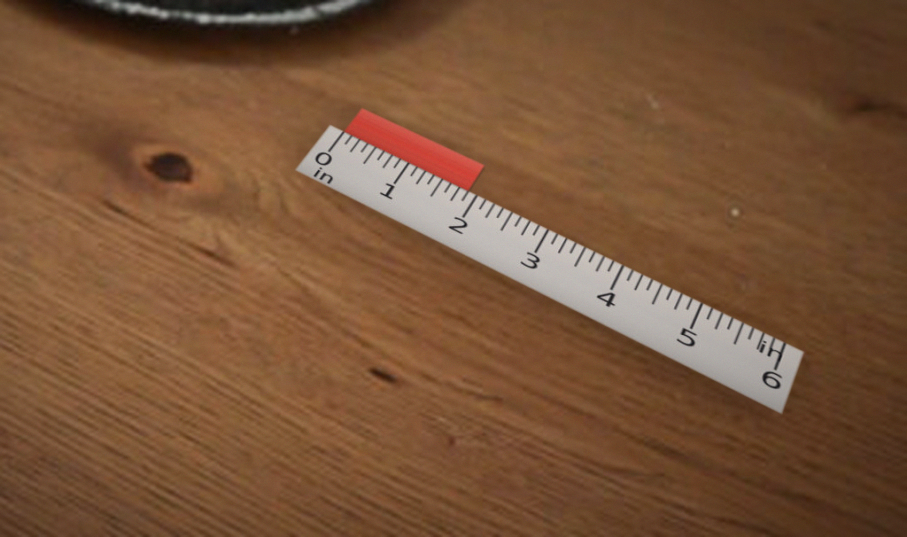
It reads 1.875 in
